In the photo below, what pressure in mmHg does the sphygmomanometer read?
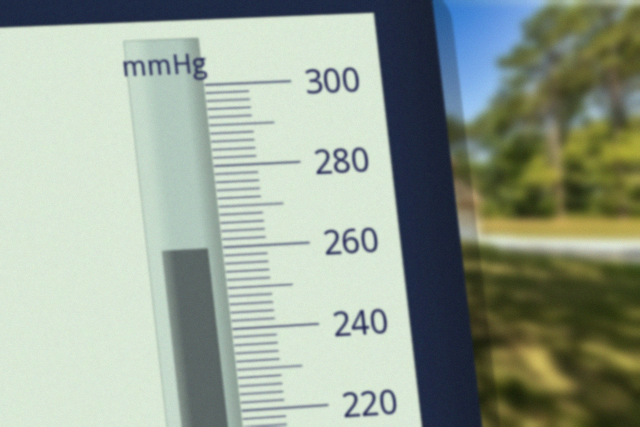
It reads 260 mmHg
